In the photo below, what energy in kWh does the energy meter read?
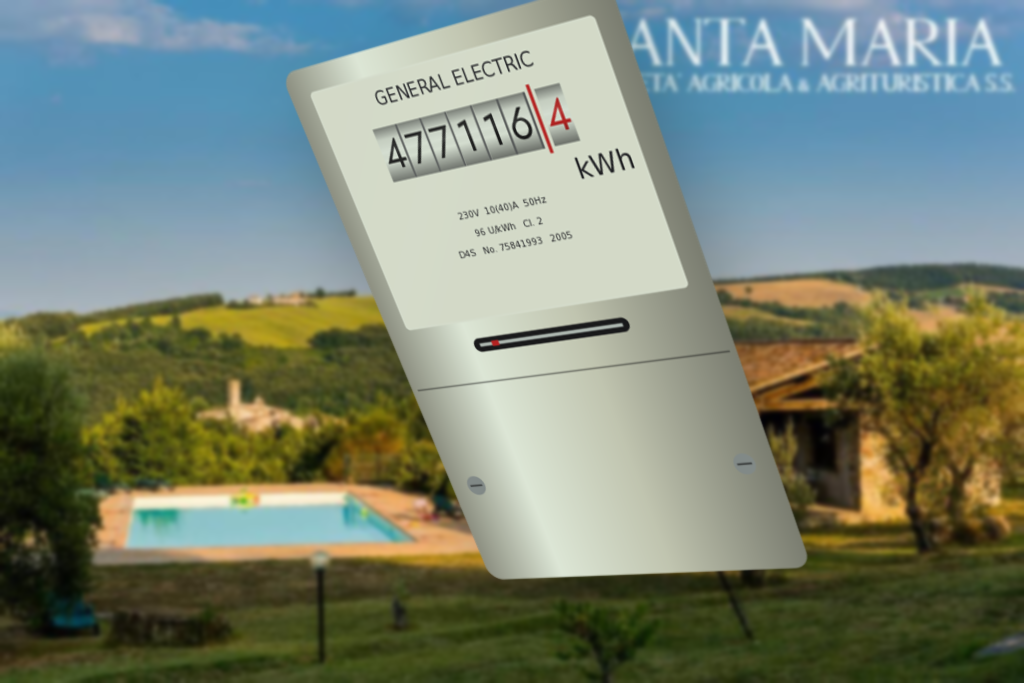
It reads 477116.4 kWh
